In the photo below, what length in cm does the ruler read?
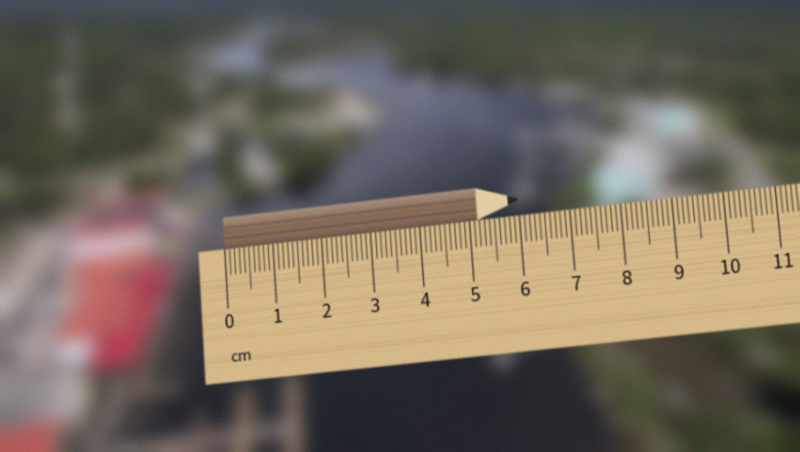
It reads 6 cm
